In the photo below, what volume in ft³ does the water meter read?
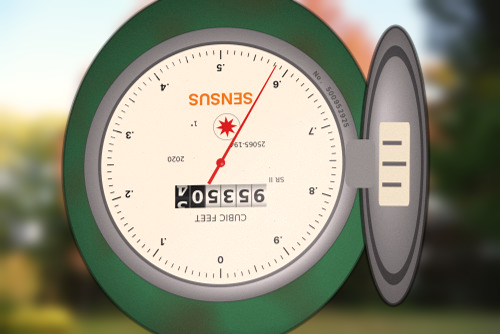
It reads 953503.58 ft³
